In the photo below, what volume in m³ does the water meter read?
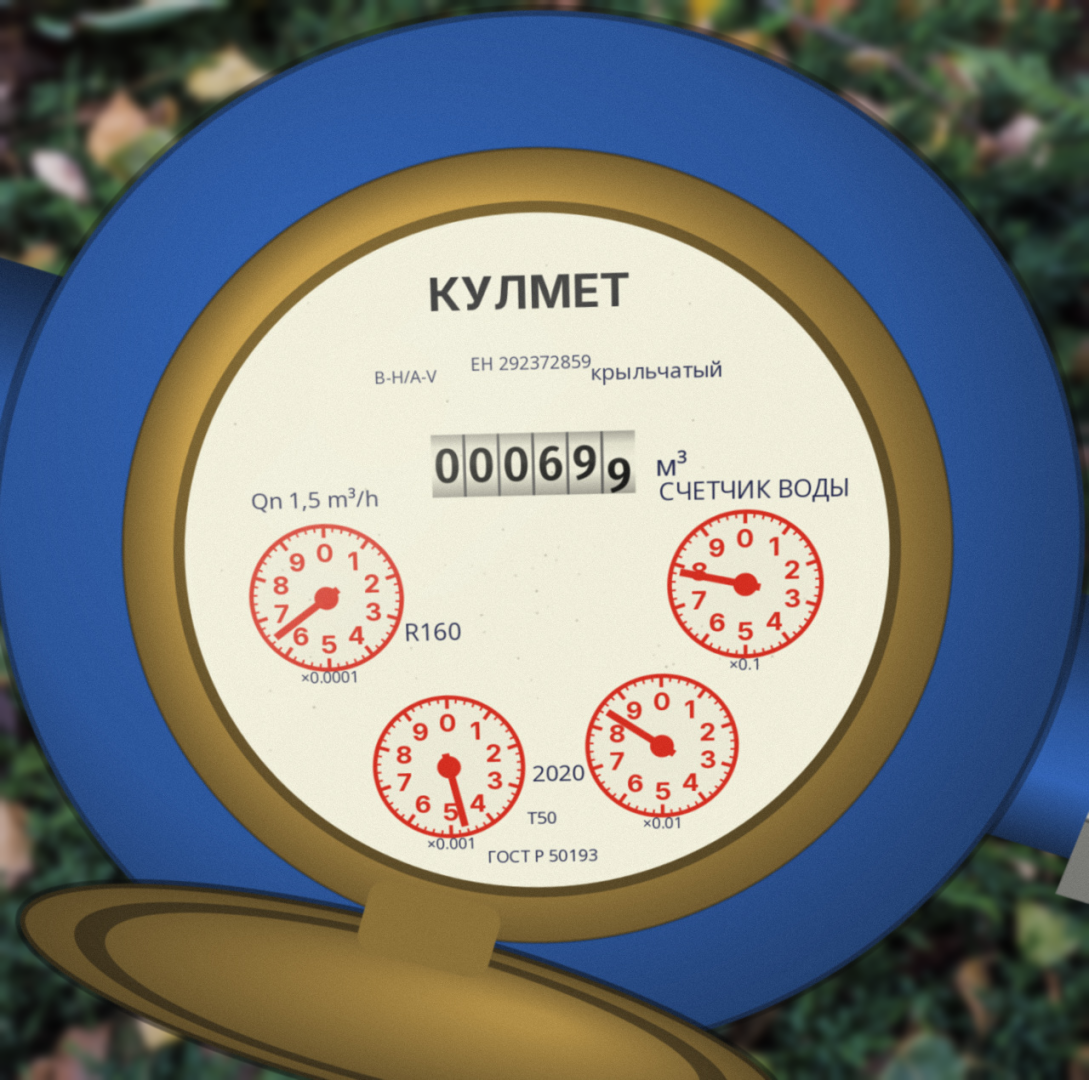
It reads 698.7846 m³
